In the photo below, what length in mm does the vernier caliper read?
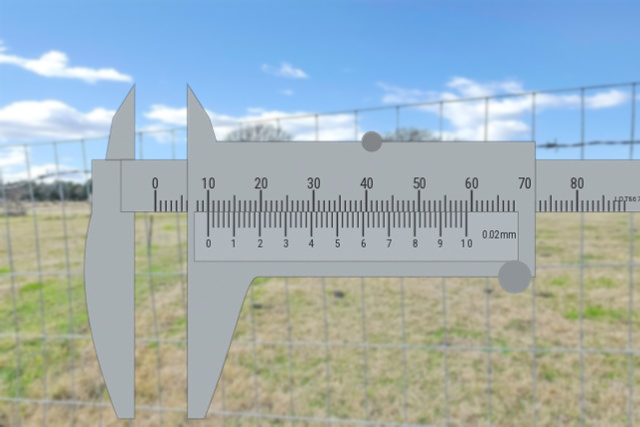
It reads 10.0 mm
